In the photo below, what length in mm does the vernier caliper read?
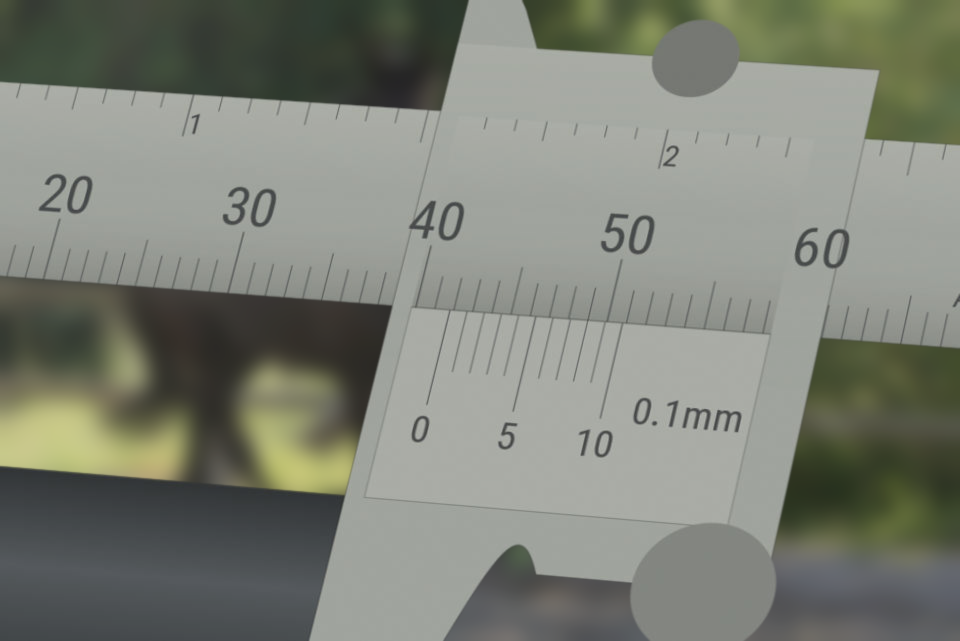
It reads 41.8 mm
